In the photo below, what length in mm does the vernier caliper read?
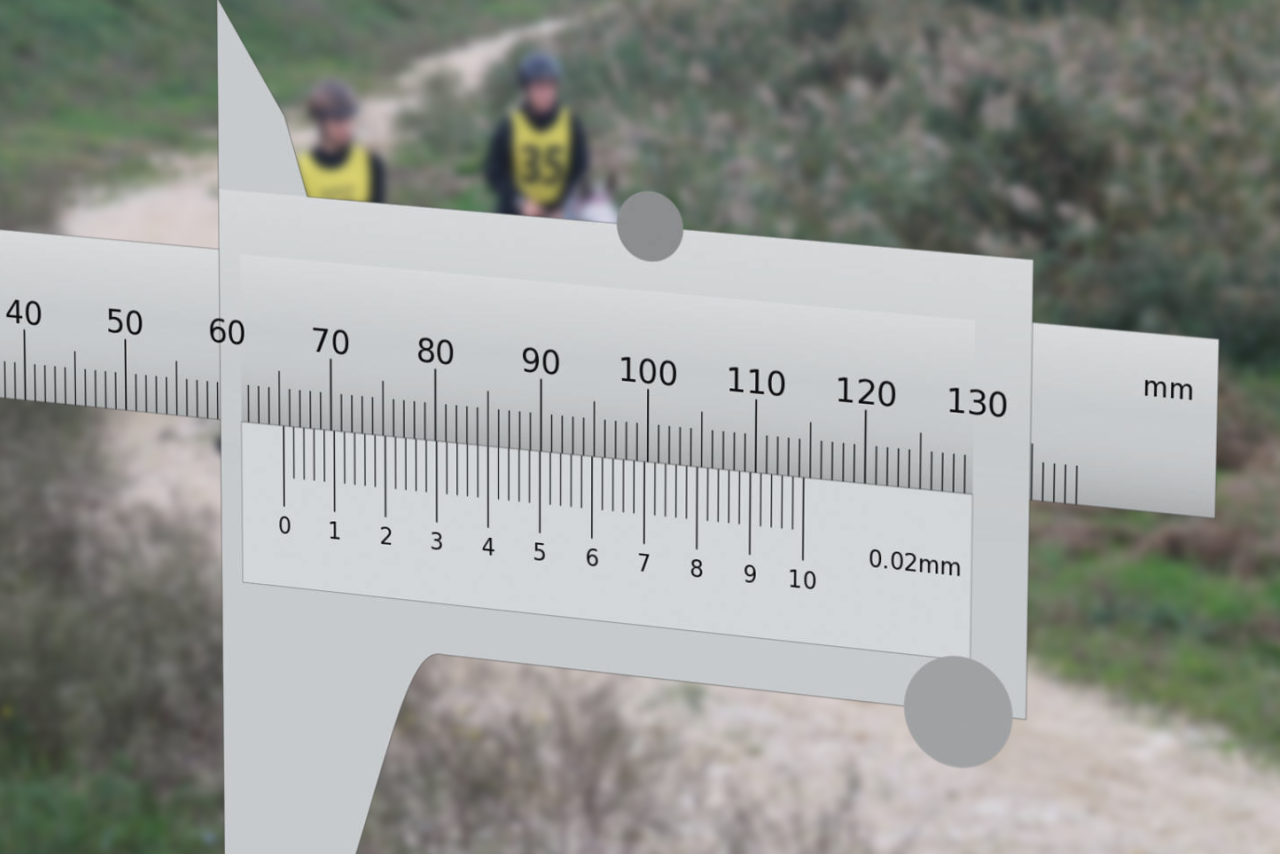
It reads 65.4 mm
